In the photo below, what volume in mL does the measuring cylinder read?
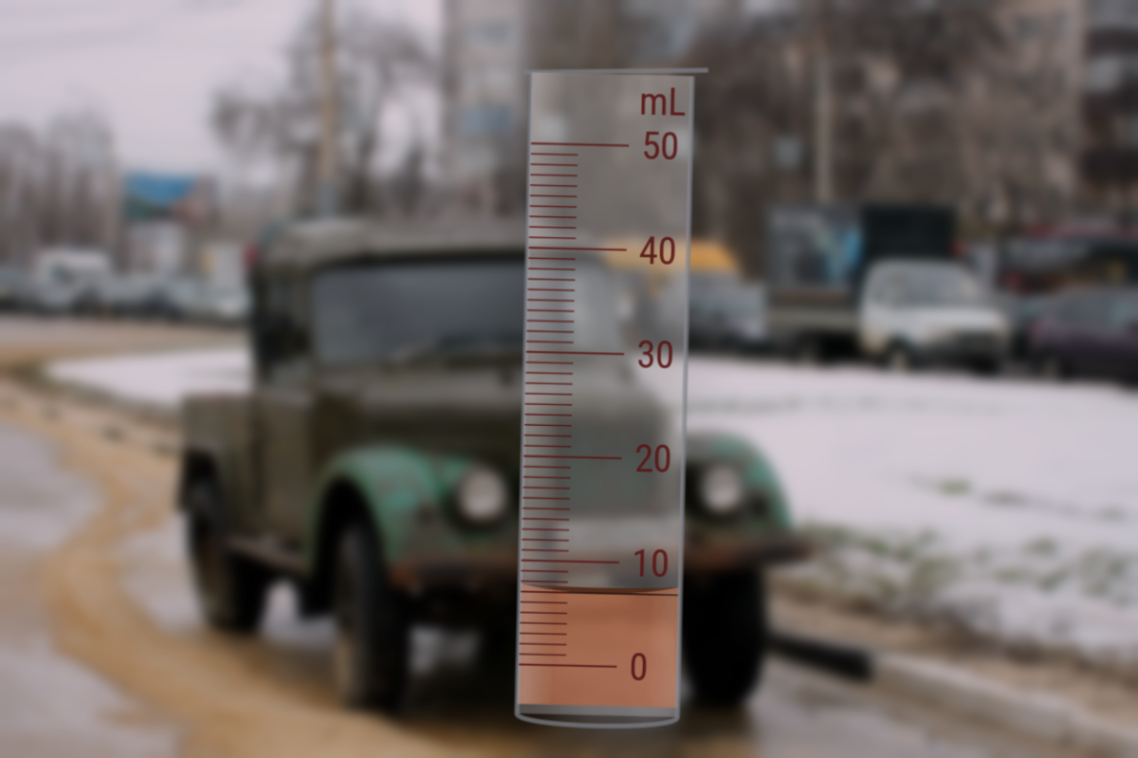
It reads 7 mL
